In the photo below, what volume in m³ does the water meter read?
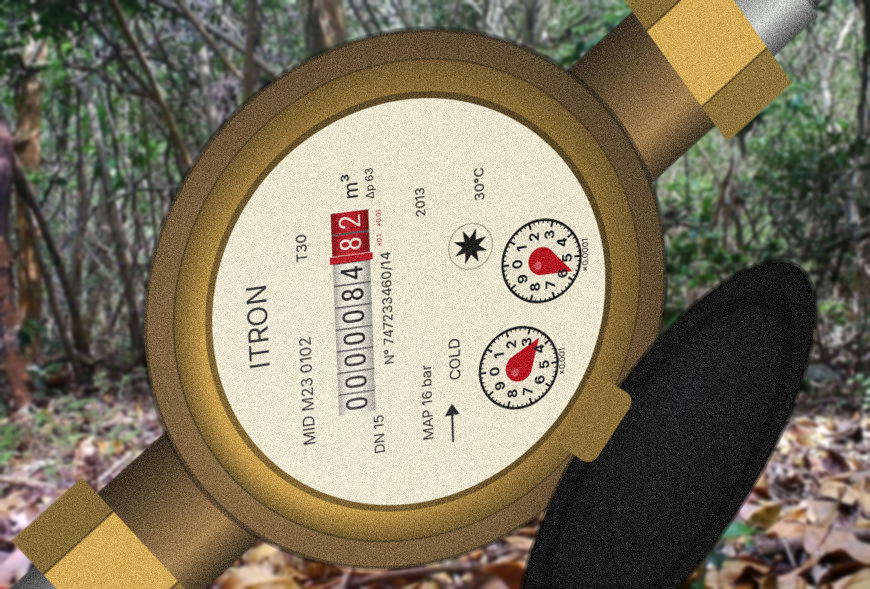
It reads 84.8235 m³
